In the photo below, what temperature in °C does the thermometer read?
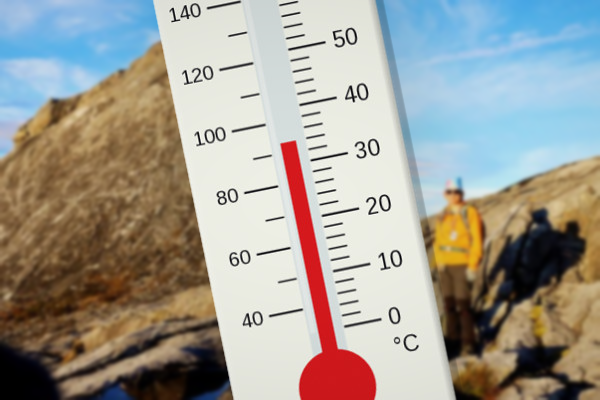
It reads 34 °C
